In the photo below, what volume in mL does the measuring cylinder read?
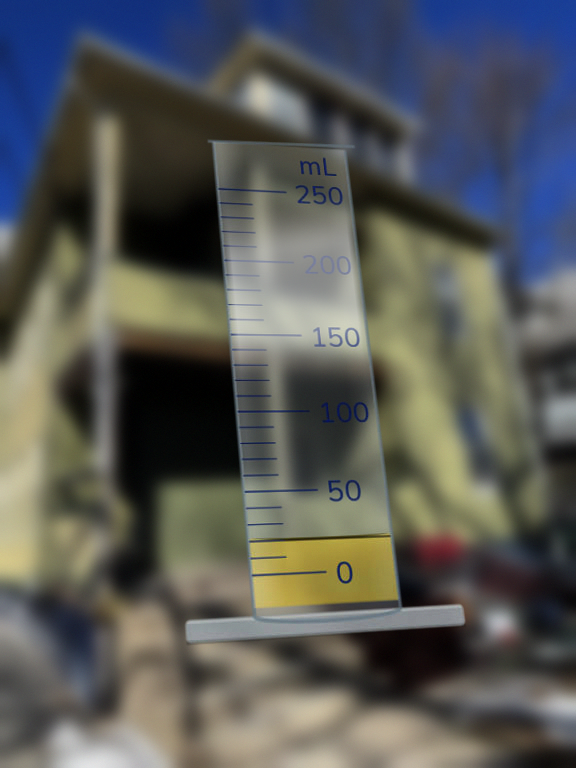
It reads 20 mL
